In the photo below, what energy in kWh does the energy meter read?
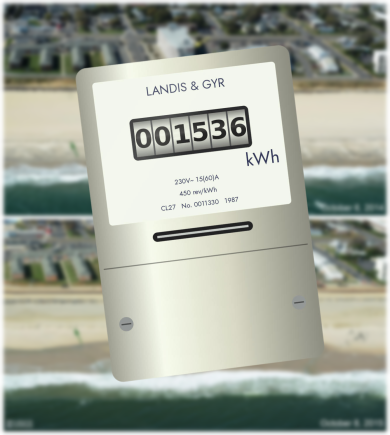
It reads 1536 kWh
